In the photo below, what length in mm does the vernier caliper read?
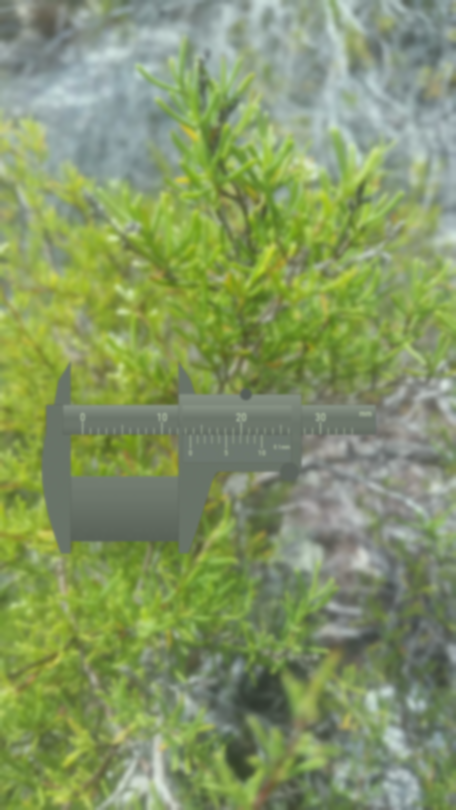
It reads 13.6 mm
